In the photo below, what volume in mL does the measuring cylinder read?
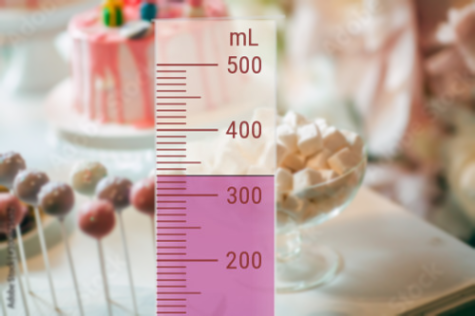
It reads 330 mL
